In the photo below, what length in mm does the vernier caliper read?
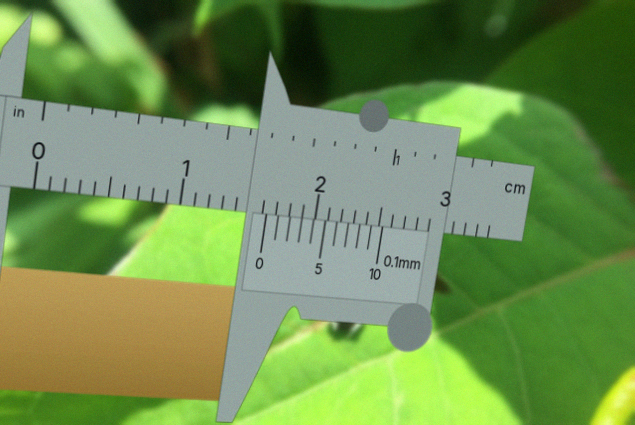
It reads 16.3 mm
